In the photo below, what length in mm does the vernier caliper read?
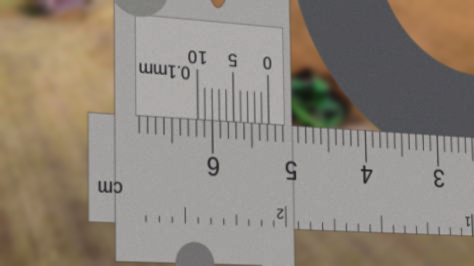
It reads 52.8 mm
